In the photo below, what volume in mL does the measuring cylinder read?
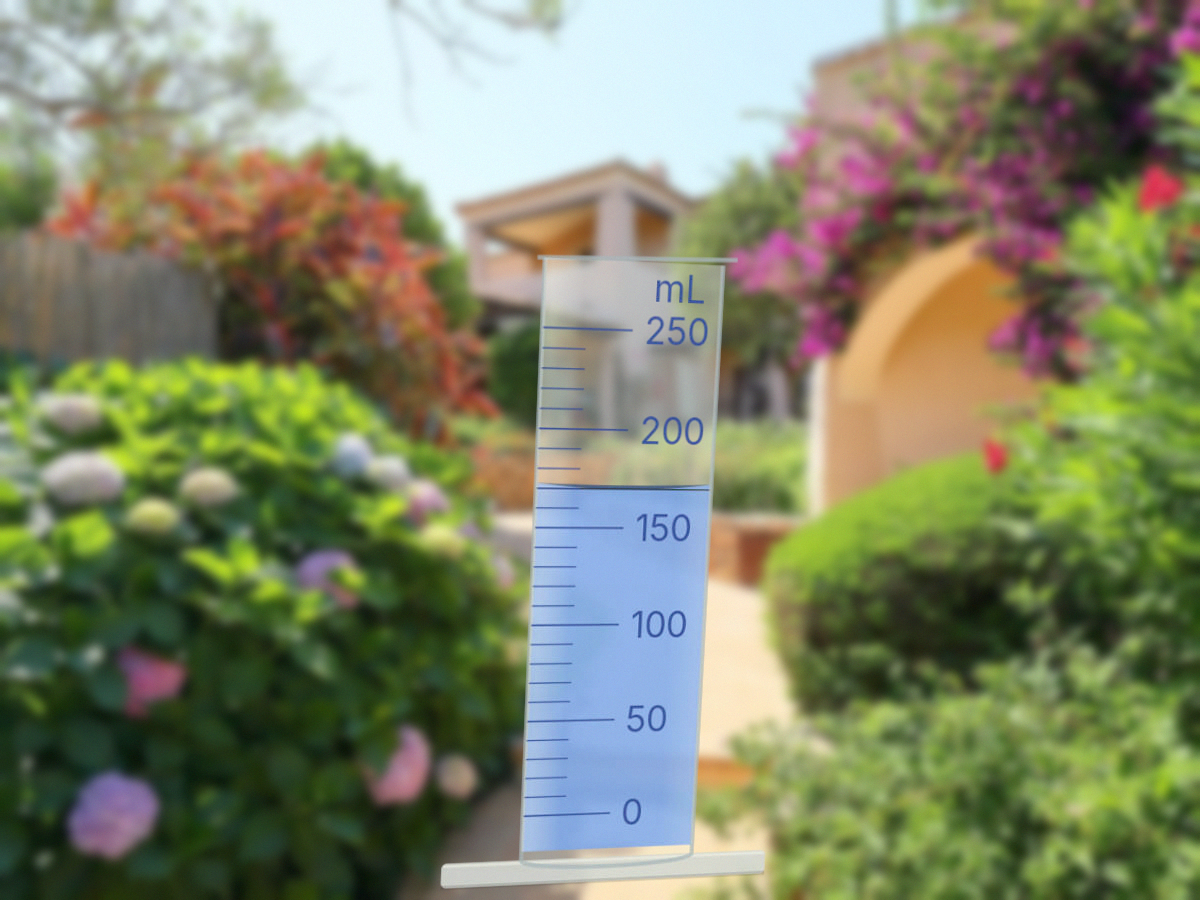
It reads 170 mL
